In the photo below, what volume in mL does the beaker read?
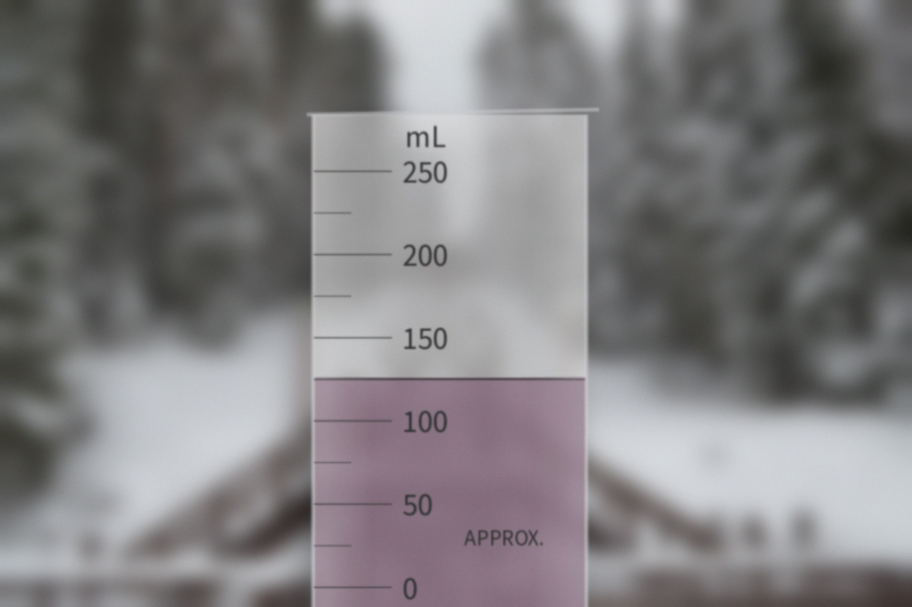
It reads 125 mL
